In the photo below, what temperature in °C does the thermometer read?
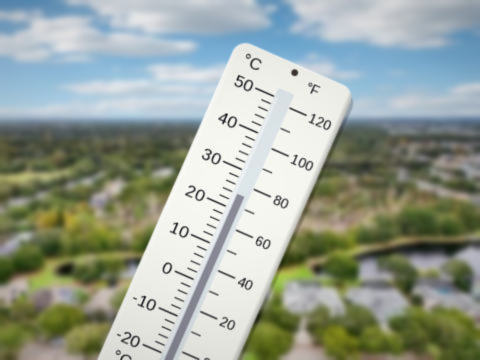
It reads 24 °C
